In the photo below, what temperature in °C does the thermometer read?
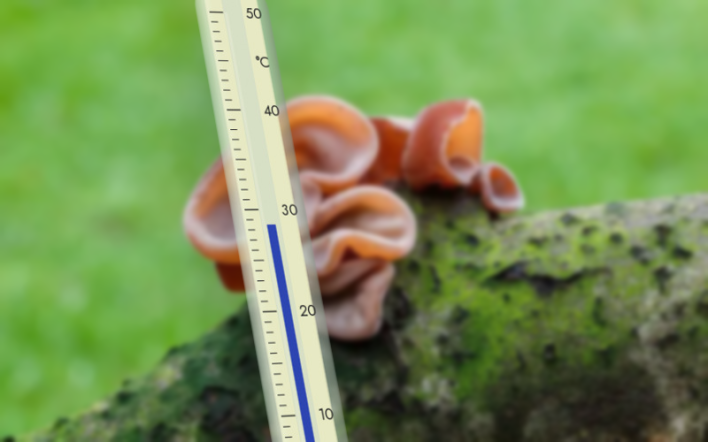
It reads 28.5 °C
